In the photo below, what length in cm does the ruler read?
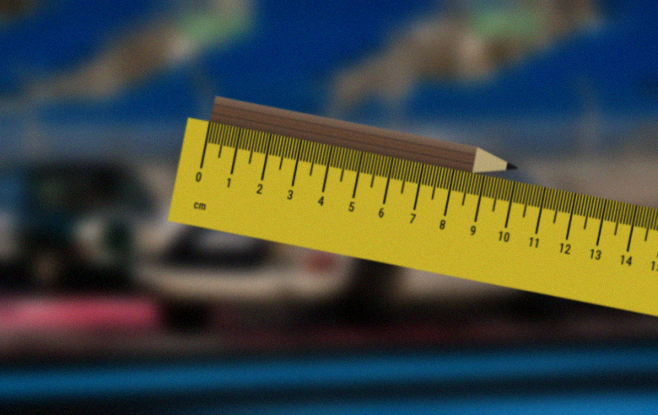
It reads 10 cm
